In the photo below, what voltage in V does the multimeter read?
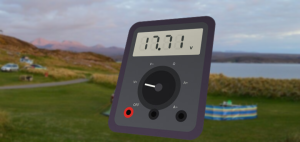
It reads 17.71 V
